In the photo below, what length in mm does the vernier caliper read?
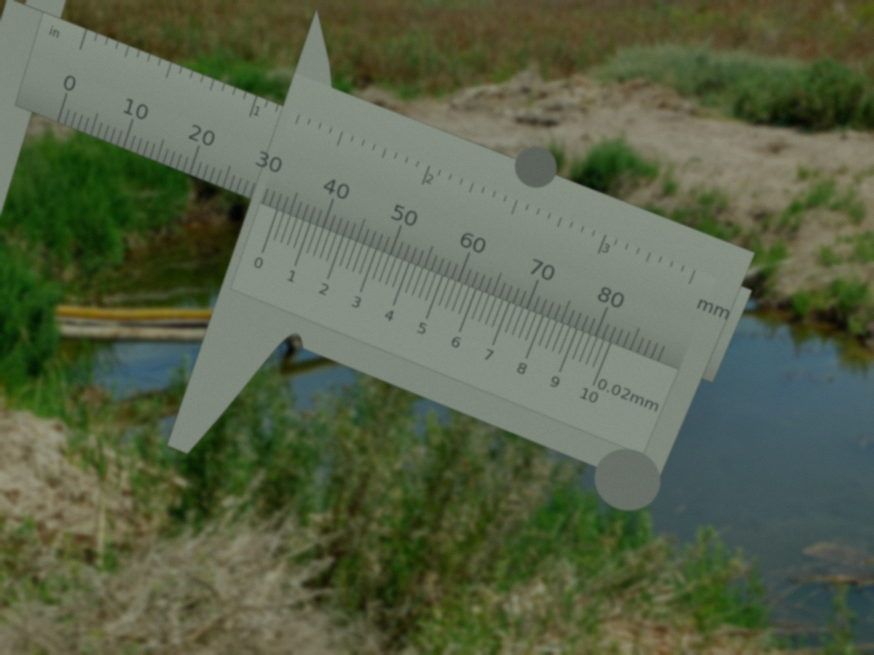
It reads 33.2 mm
